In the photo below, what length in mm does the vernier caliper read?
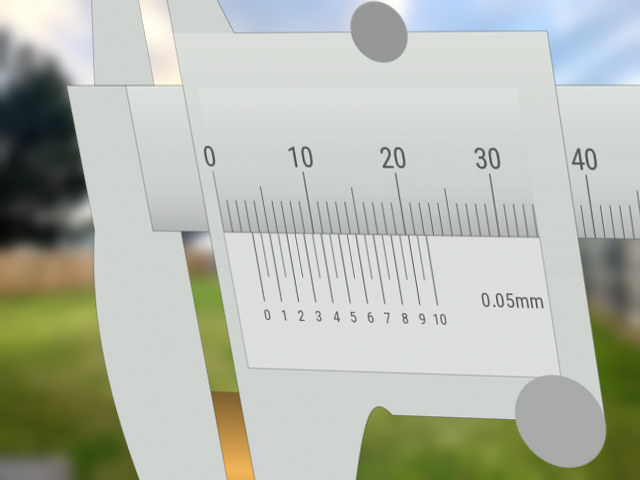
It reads 3.2 mm
